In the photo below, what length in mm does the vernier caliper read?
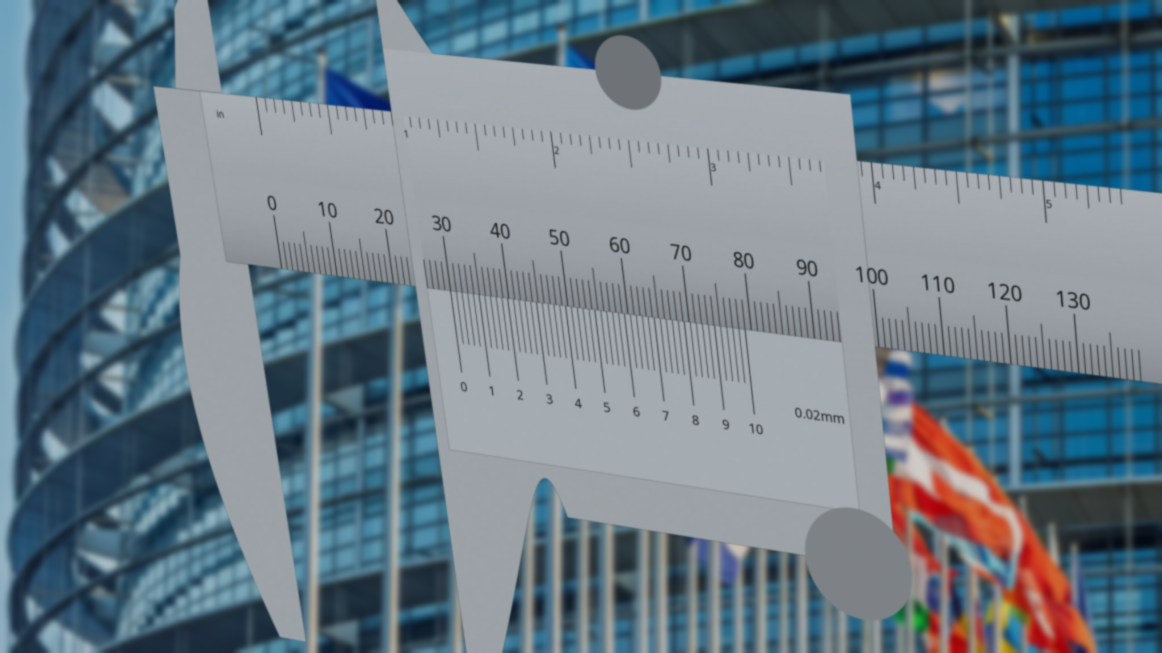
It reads 30.0 mm
